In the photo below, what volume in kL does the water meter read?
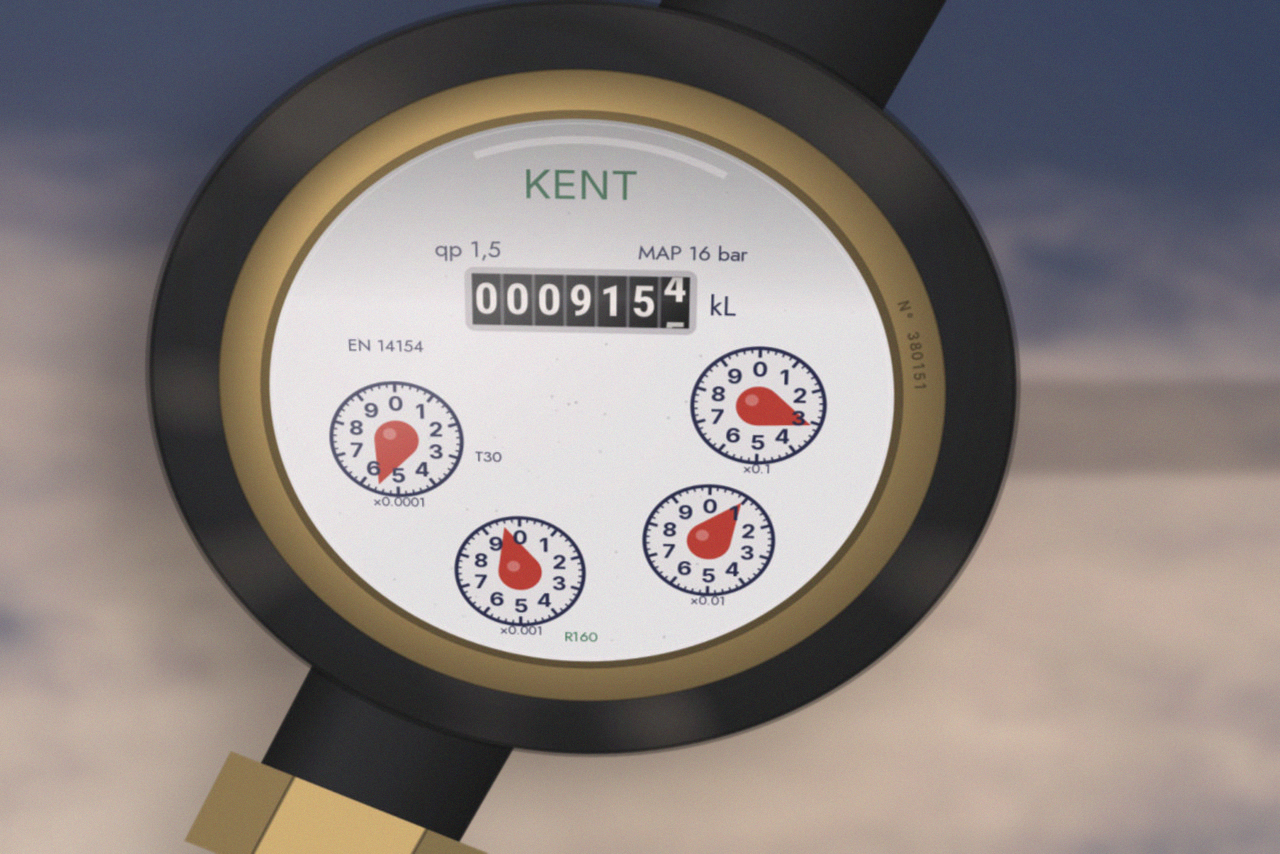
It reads 9154.3095 kL
